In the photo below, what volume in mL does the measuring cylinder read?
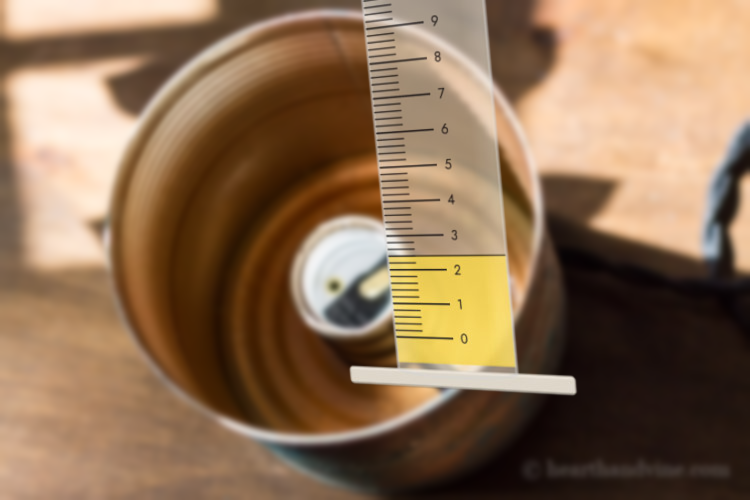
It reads 2.4 mL
